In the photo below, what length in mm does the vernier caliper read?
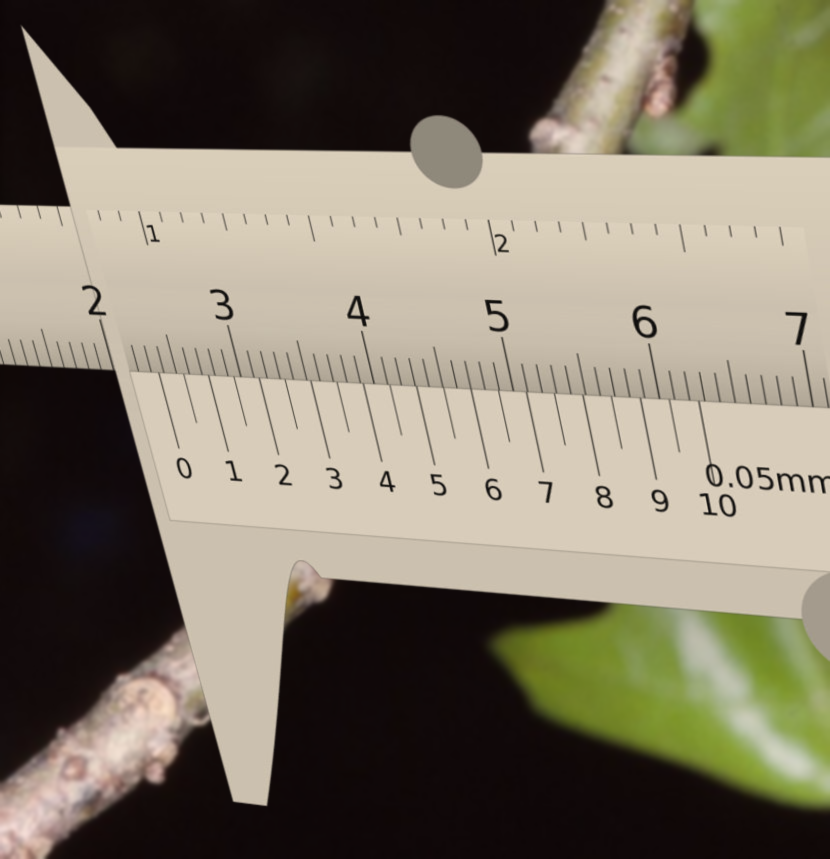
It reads 23.6 mm
